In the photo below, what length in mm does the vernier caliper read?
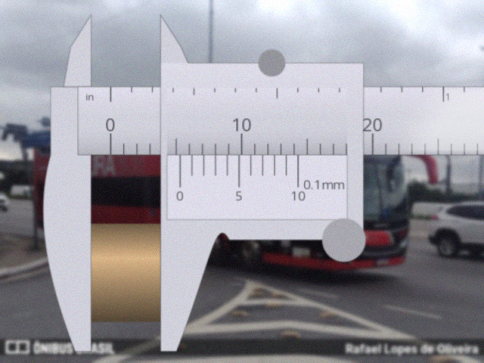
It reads 5.3 mm
